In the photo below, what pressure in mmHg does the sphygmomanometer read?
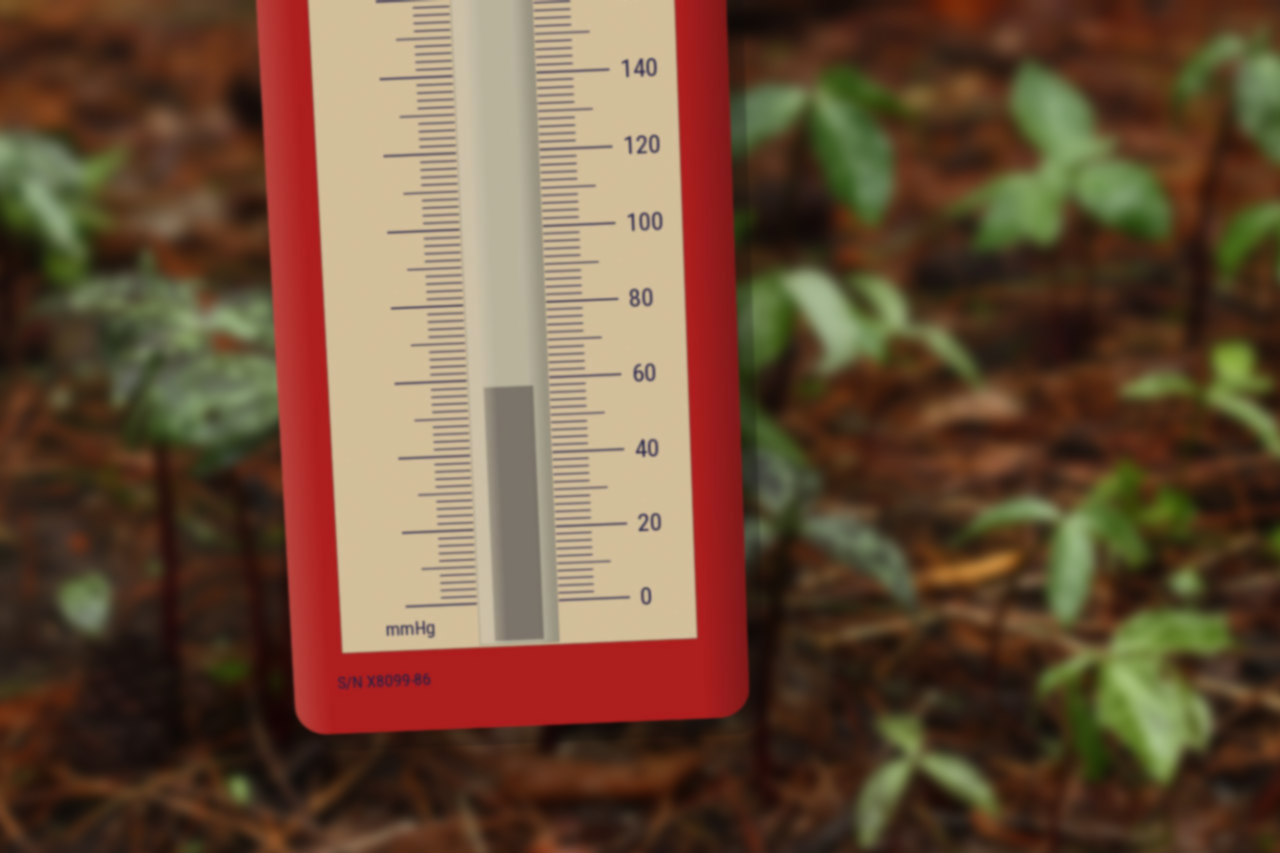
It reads 58 mmHg
